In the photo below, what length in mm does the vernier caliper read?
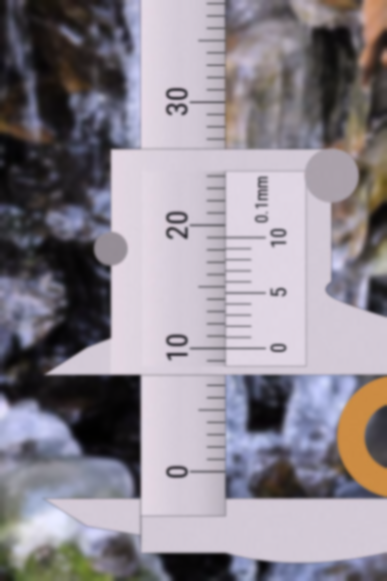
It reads 10.0 mm
